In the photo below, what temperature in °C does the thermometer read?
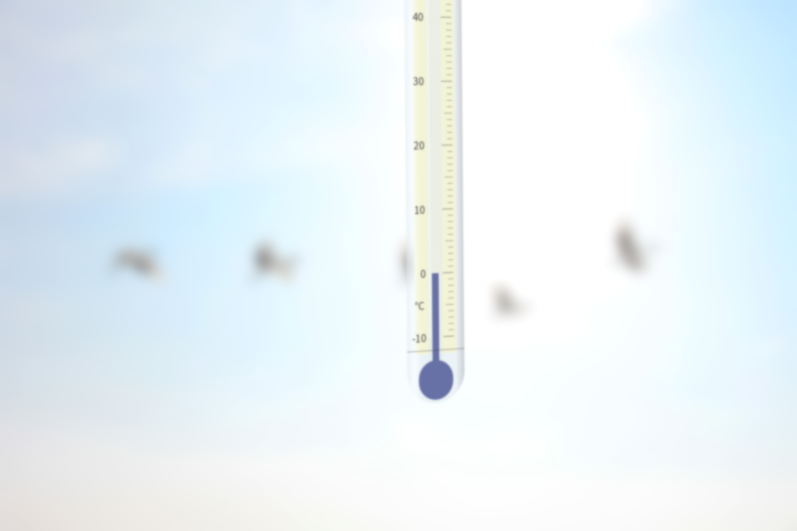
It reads 0 °C
